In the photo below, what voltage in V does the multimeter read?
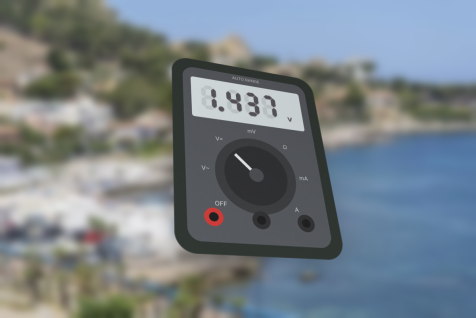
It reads 1.437 V
